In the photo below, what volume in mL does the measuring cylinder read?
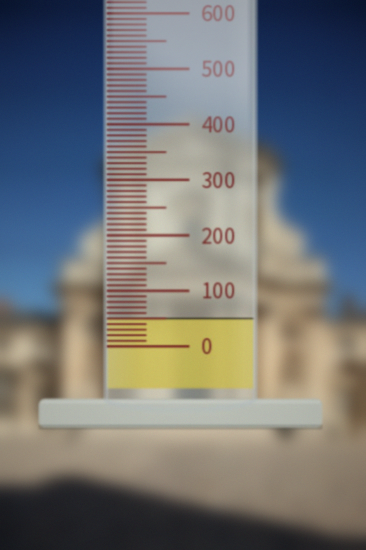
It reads 50 mL
